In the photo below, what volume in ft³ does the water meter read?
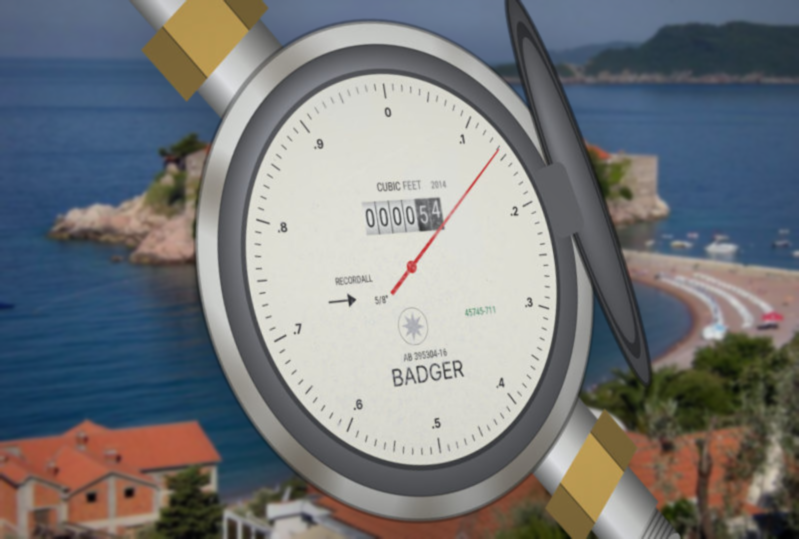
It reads 54.14 ft³
